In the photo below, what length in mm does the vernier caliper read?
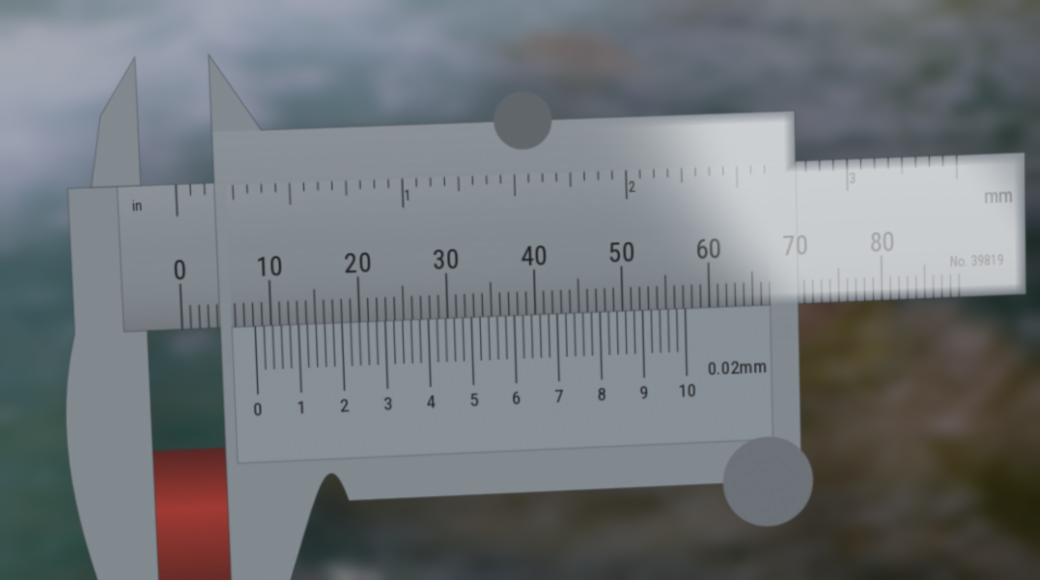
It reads 8.2 mm
